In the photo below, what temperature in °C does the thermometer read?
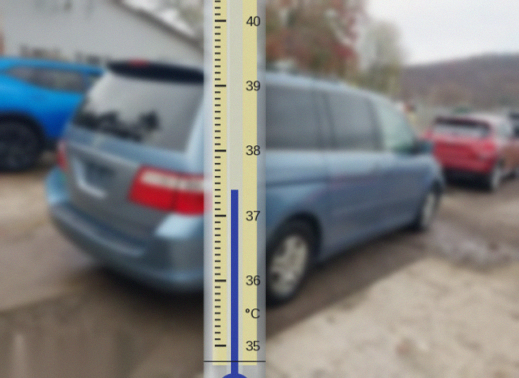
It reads 37.4 °C
